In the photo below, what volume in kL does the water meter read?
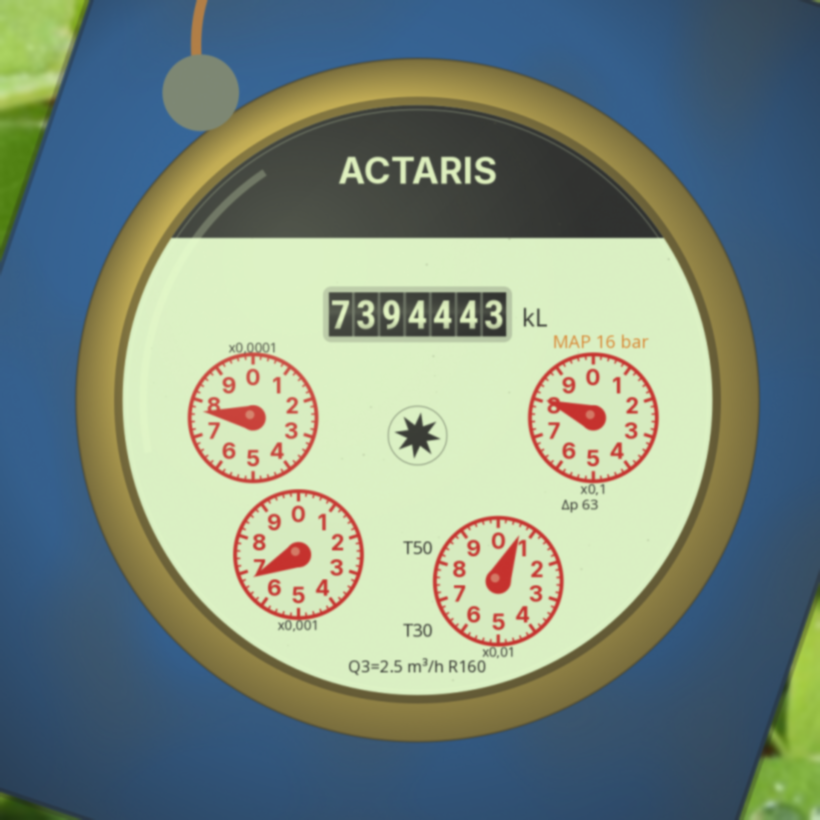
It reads 7394443.8067 kL
